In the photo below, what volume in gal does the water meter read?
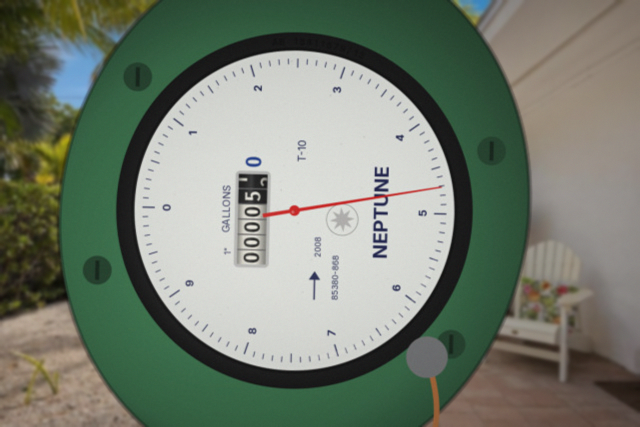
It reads 514.7 gal
